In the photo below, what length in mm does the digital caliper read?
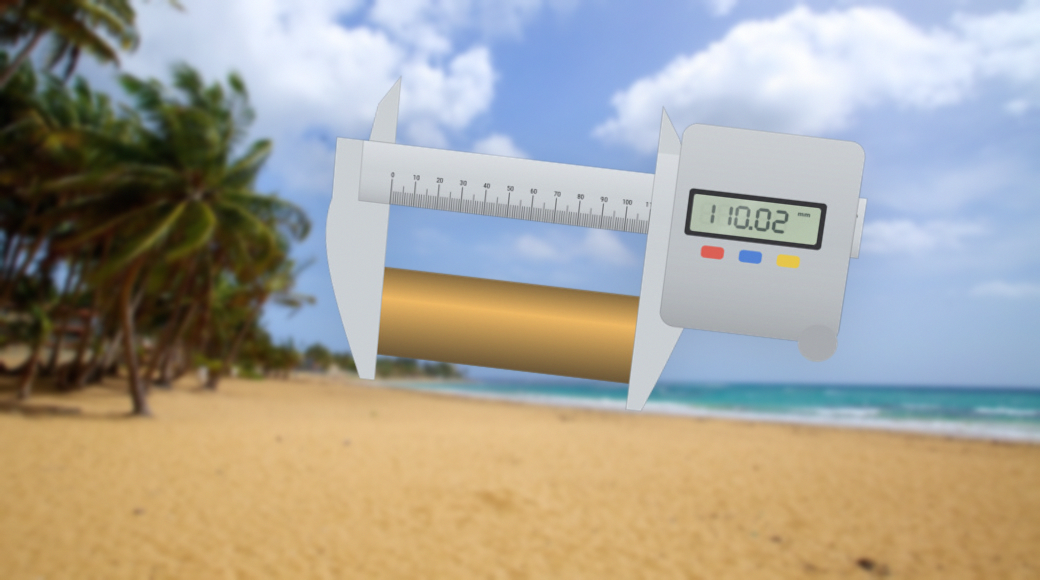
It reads 110.02 mm
